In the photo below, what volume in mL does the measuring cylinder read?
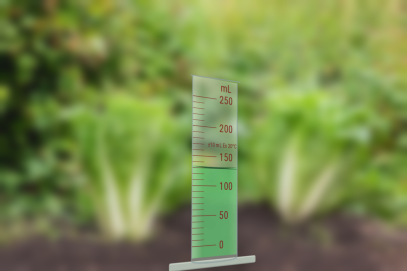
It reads 130 mL
